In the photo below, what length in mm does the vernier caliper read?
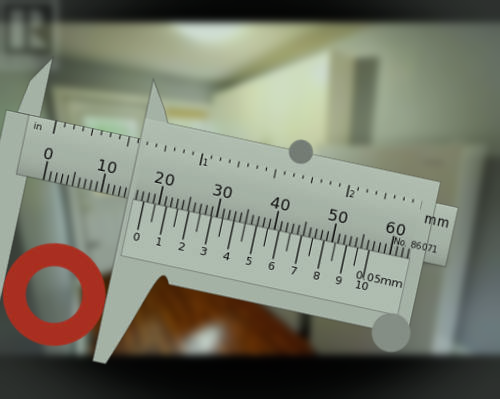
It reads 17.4 mm
